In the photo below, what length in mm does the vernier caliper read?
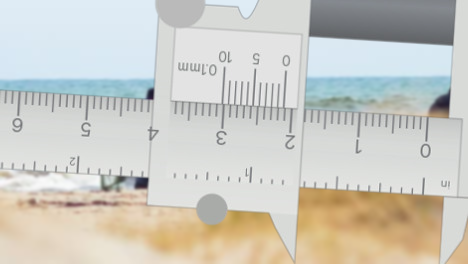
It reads 21.2 mm
